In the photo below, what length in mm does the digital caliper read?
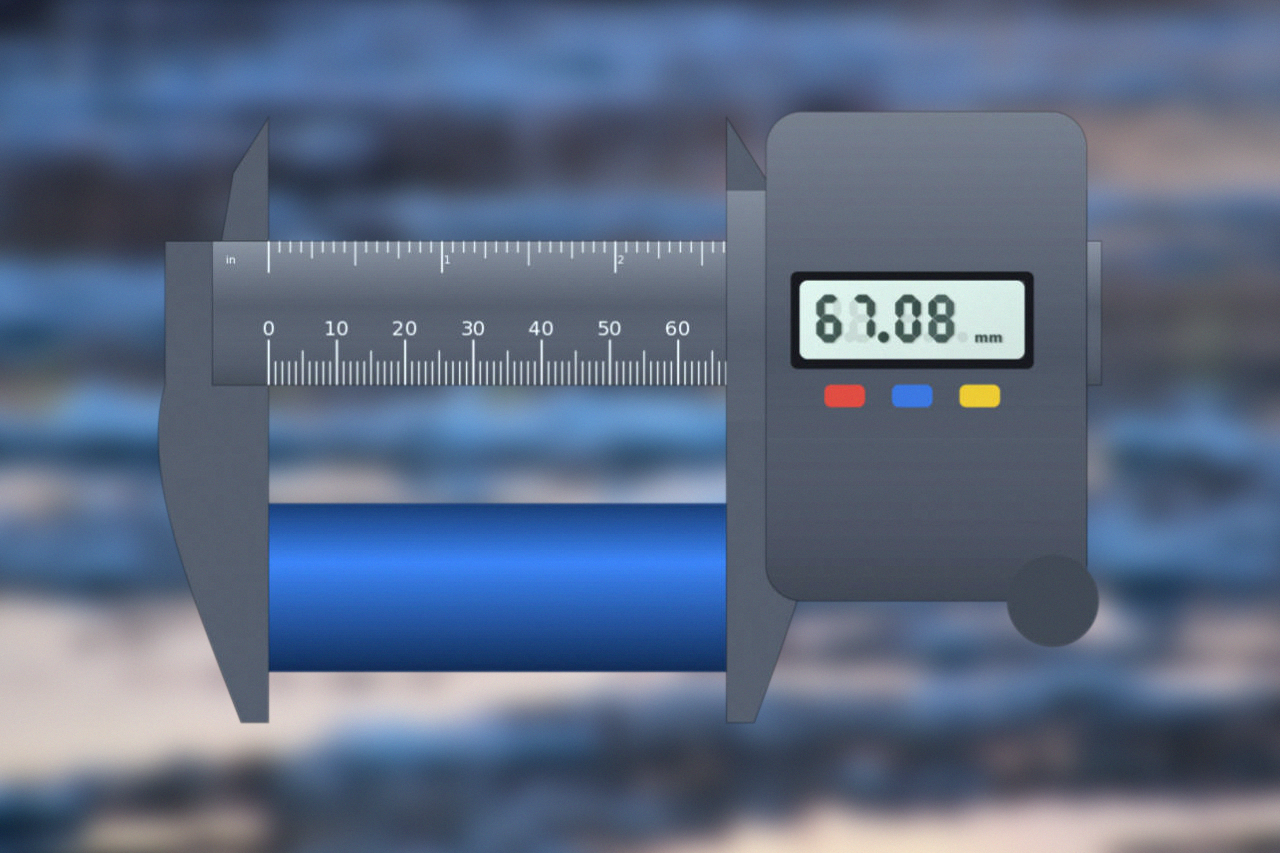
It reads 67.08 mm
